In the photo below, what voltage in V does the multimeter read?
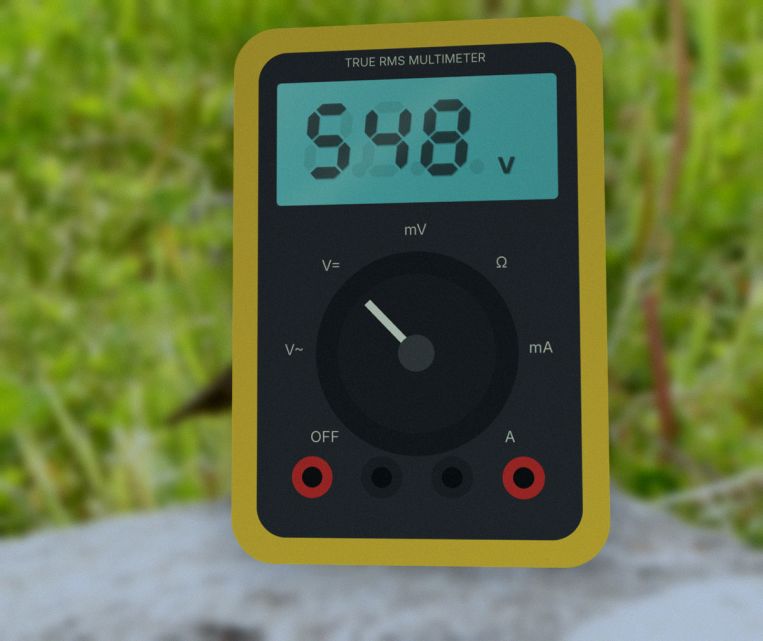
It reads 548 V
